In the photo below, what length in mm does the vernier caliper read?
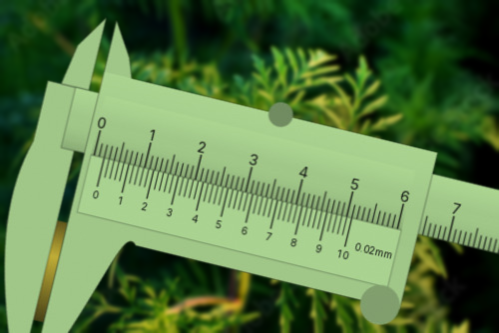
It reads 2.0 mm
